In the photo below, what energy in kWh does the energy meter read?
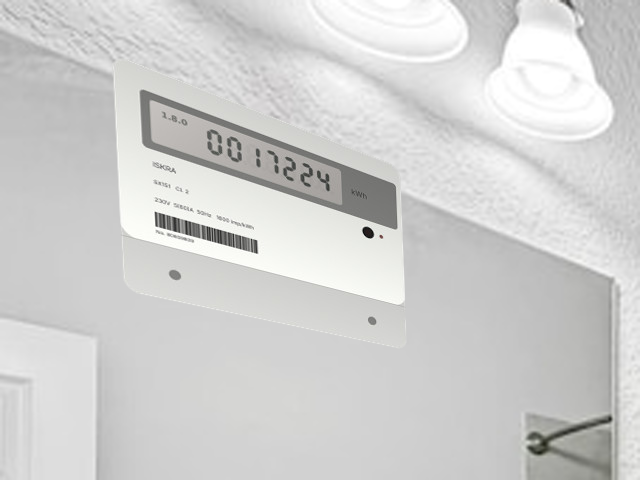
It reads 17224 kWh
